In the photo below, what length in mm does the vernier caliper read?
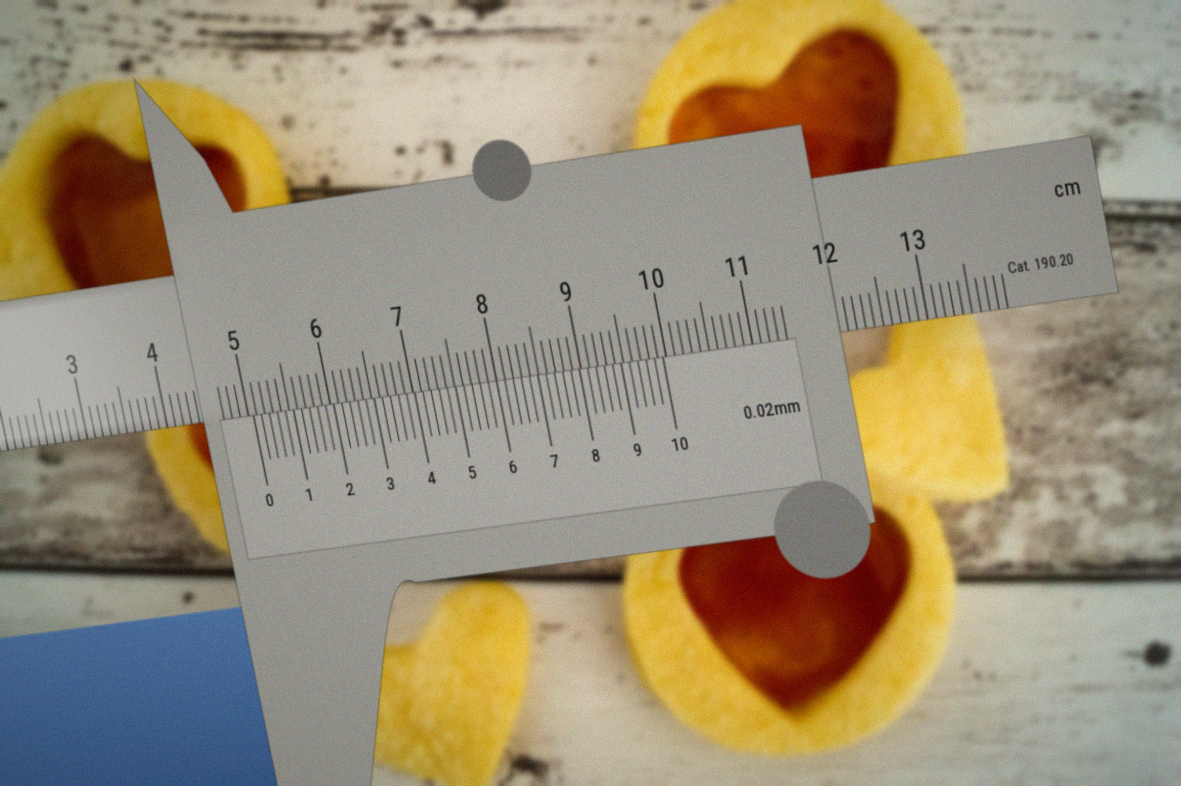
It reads 50.6 mm
